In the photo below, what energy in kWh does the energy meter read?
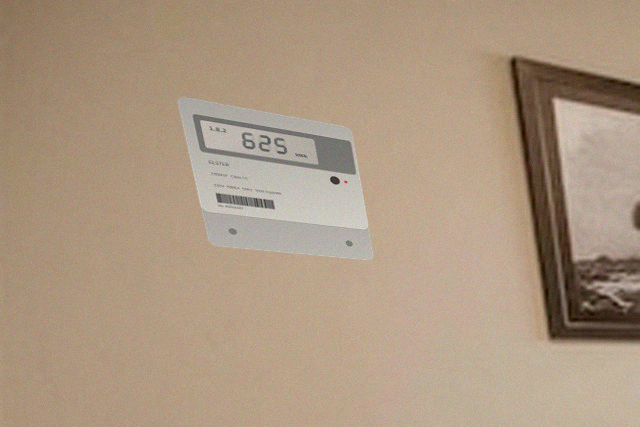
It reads 625 kWh
